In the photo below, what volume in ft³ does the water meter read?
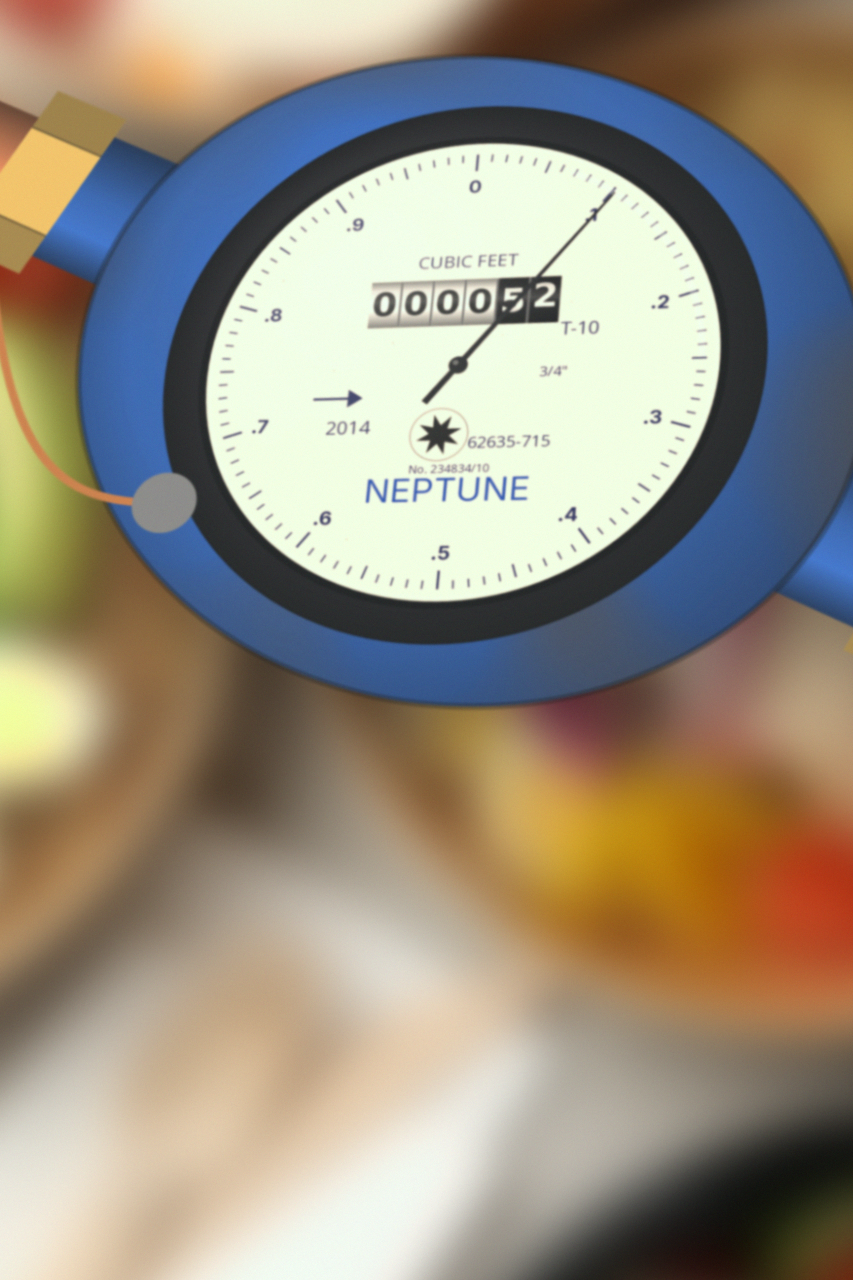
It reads 52.10 ft³
